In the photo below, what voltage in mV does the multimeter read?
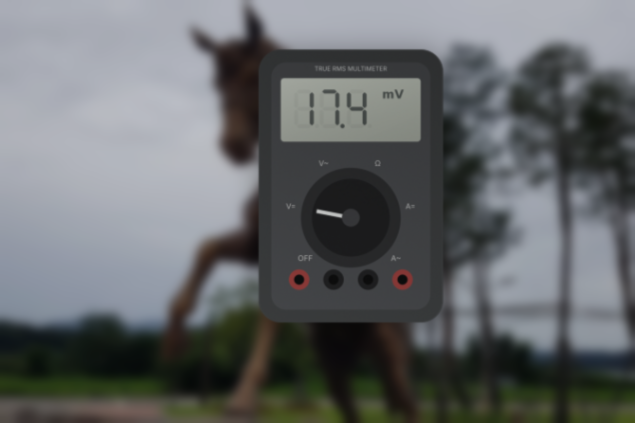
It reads 17.4 mV
